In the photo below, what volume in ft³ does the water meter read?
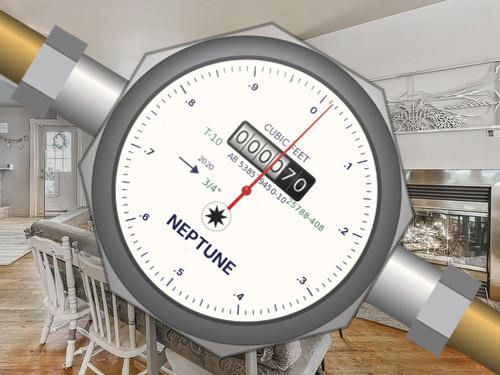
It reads 70.01 ft³
